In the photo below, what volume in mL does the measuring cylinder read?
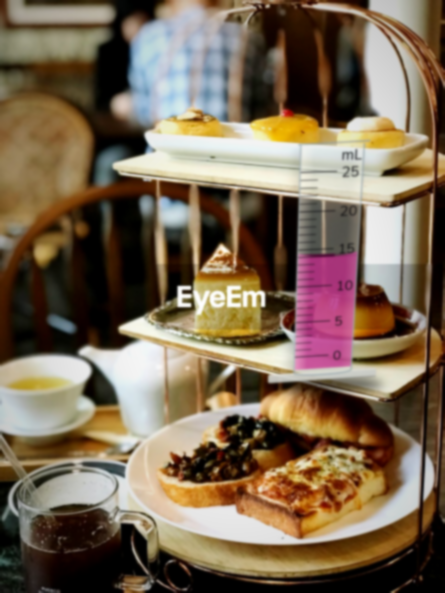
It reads 14 mL
